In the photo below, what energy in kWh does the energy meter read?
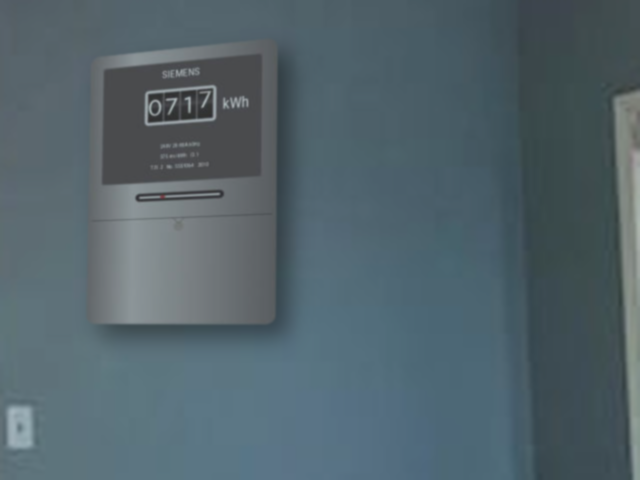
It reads 717 kWh
